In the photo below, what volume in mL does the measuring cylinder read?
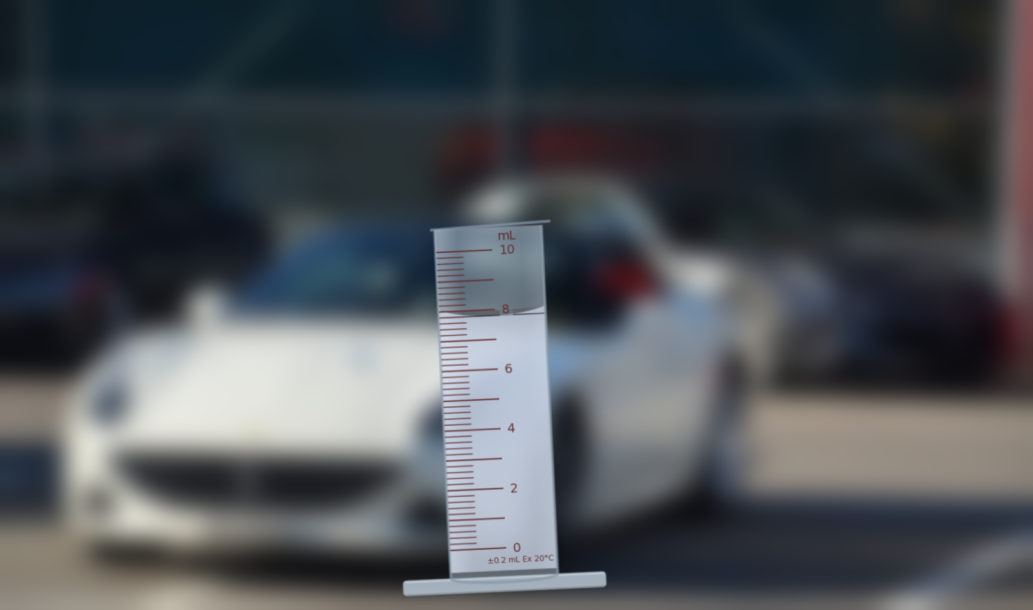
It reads 7.8 mL
